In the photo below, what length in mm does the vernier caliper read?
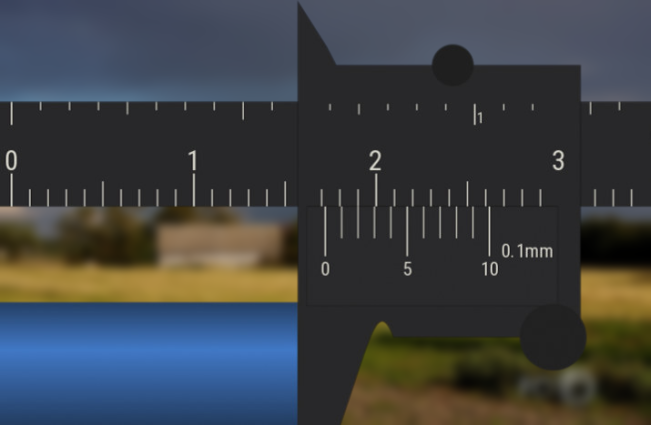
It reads 17.2 mm
